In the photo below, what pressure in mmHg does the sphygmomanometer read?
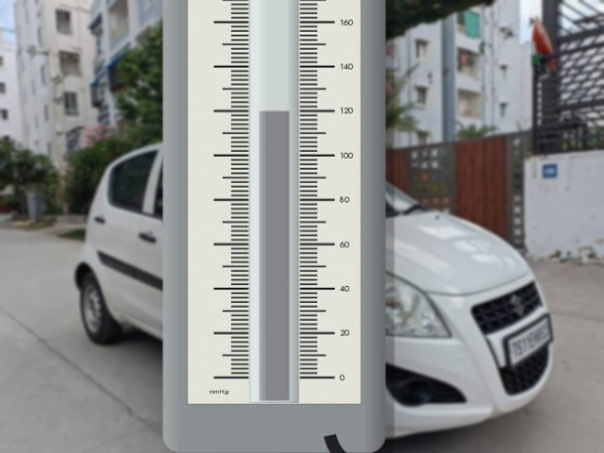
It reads 120 mmHg
